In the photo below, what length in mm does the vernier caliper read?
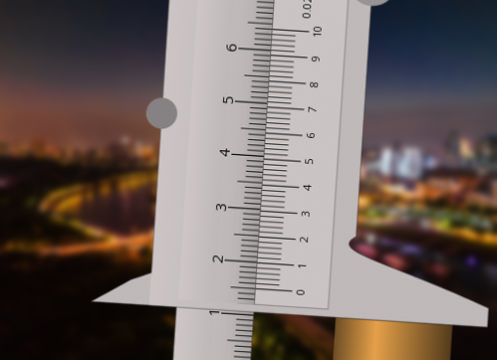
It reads 15.0 mm
